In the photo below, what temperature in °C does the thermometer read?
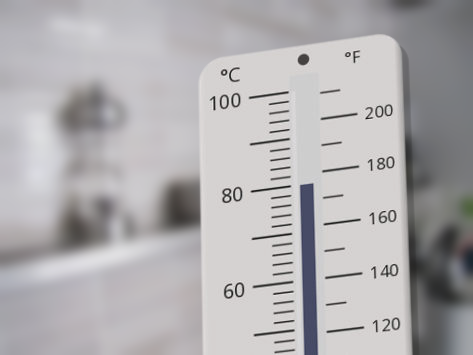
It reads 80 °C
